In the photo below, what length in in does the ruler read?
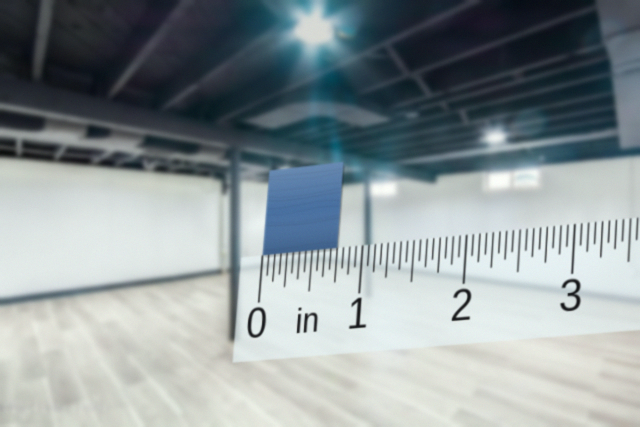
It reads 0.75 in
